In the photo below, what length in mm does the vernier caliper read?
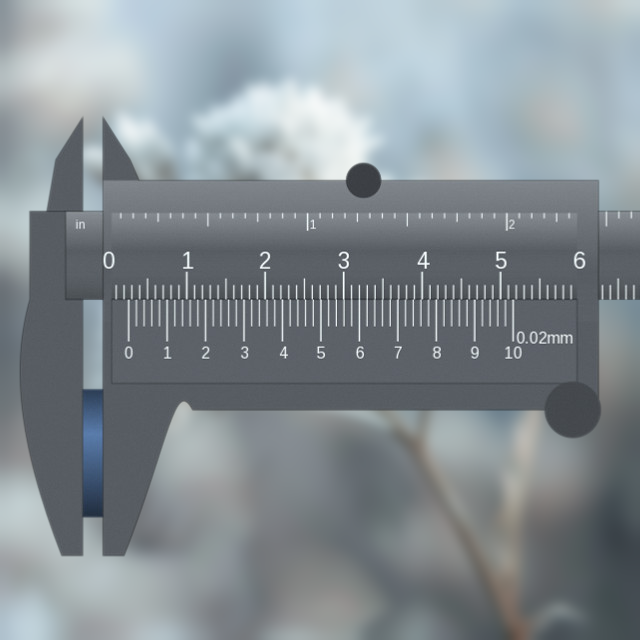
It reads 2.6 mm
